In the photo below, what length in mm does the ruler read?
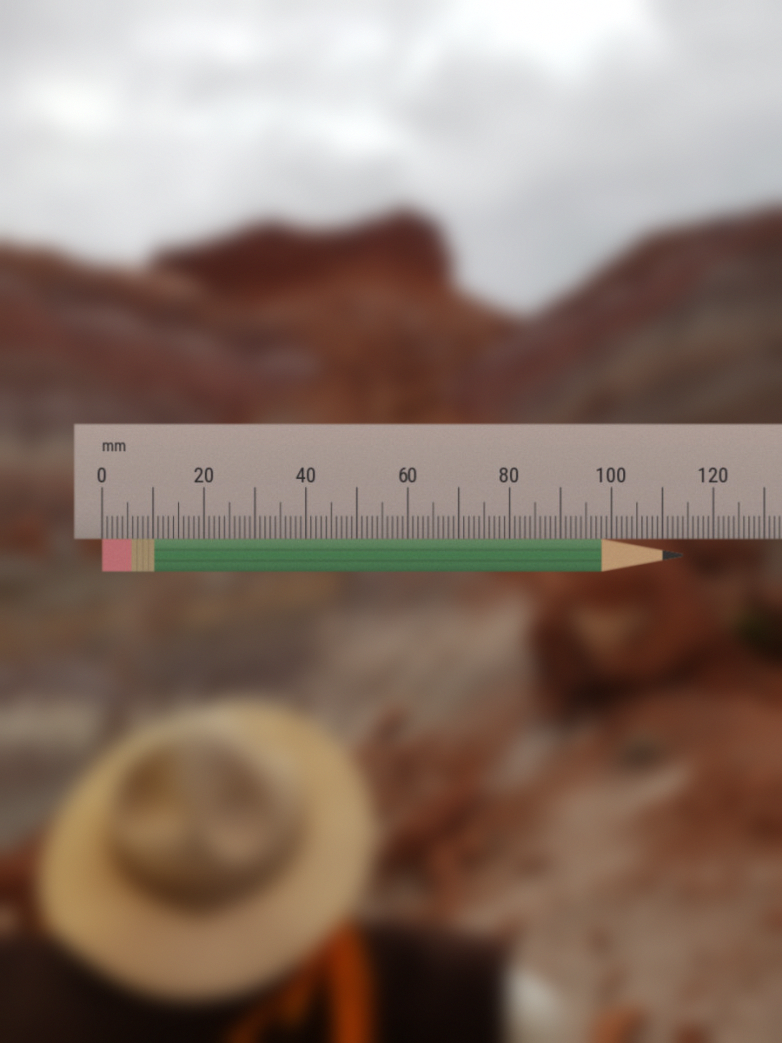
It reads 114 mm
